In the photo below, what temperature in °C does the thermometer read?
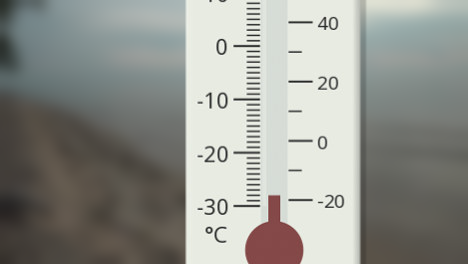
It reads -28 °C
